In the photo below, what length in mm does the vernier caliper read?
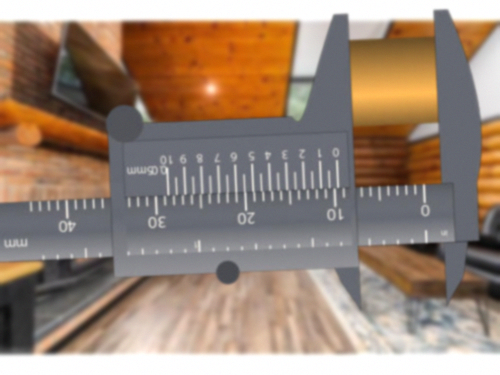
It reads 9.6 mm
